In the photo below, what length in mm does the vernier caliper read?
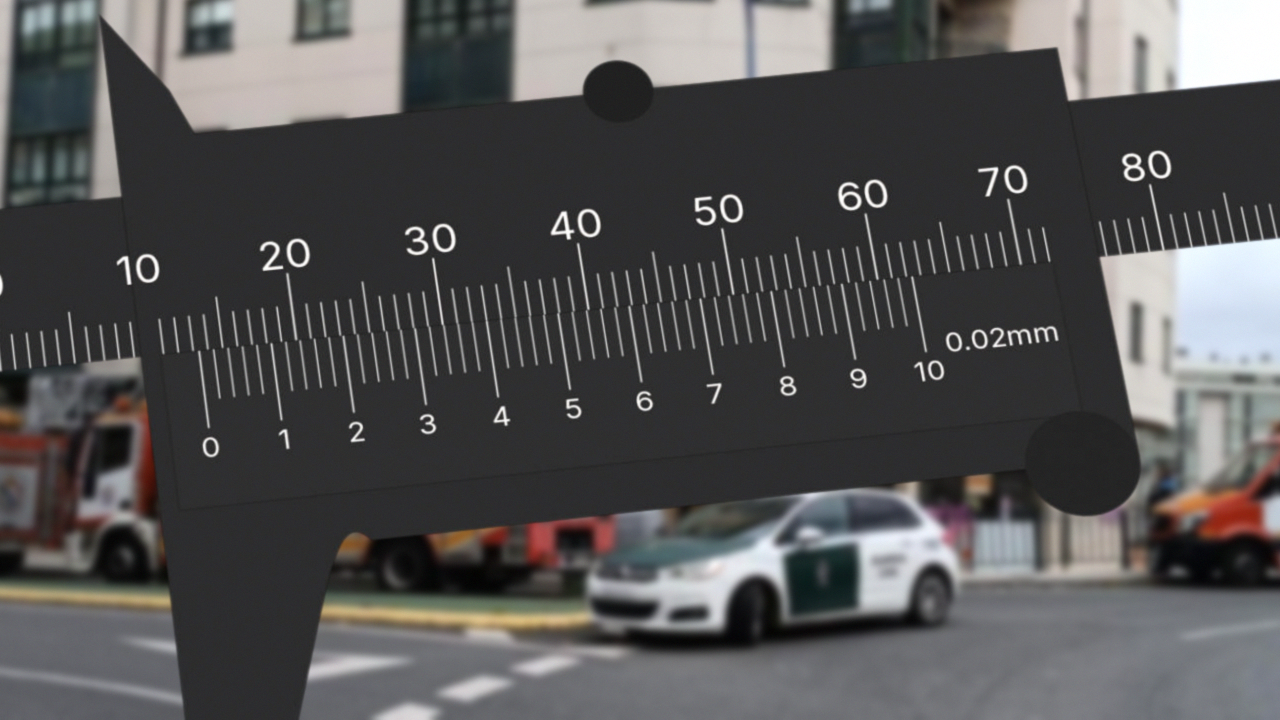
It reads 13.4 mm
